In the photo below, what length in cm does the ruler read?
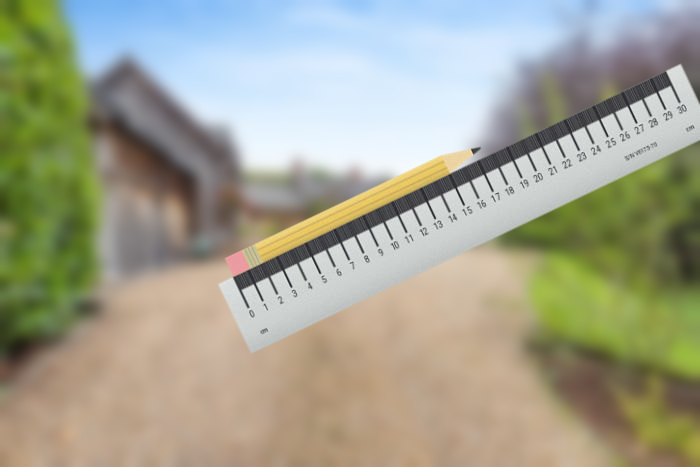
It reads 17.5 cm
